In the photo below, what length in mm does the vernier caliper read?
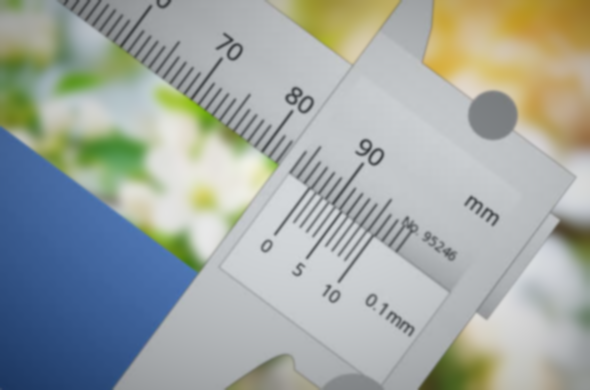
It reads 86.8 mm
